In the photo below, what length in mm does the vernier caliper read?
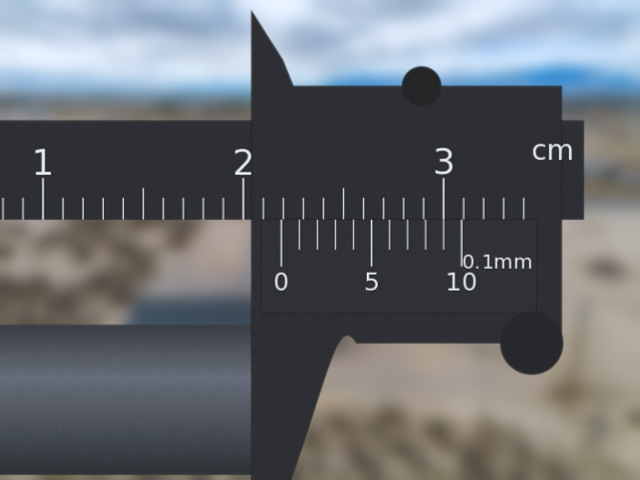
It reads 21.9 mm
